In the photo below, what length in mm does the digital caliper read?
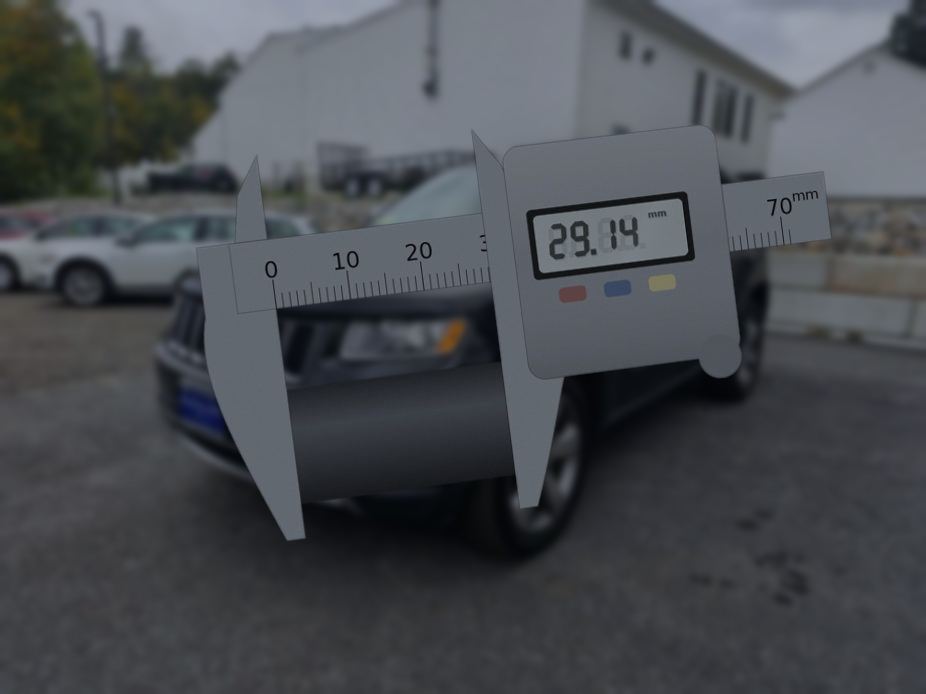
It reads 29.14 mm
